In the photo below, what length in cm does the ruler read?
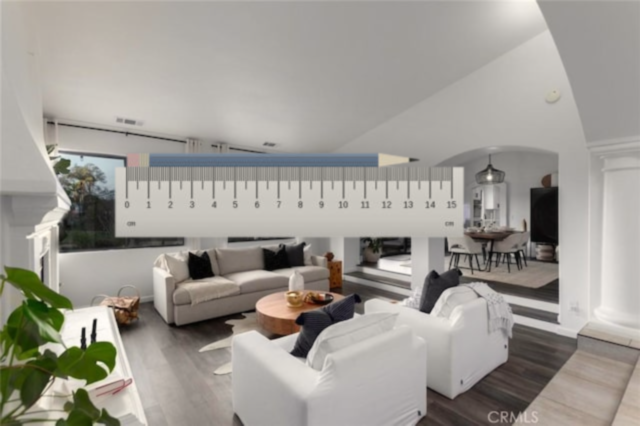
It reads 13.5 cm
